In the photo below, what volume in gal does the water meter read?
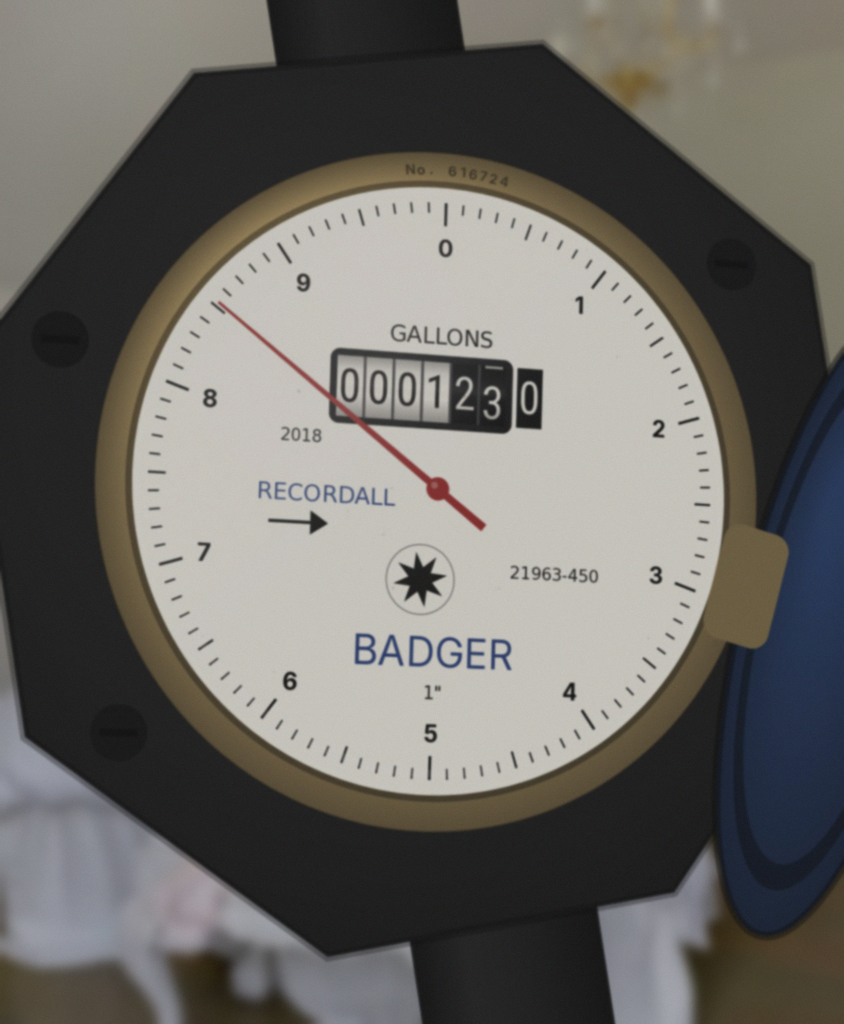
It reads 1228.5 gal
